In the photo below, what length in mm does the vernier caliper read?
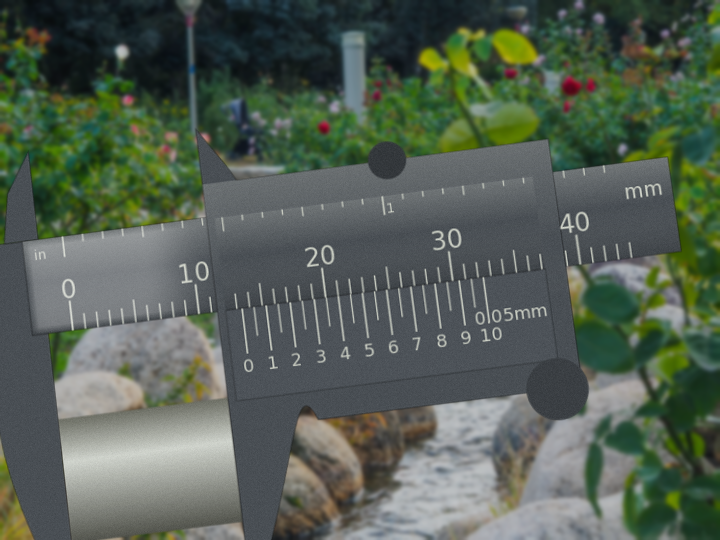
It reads 13.4 mm
